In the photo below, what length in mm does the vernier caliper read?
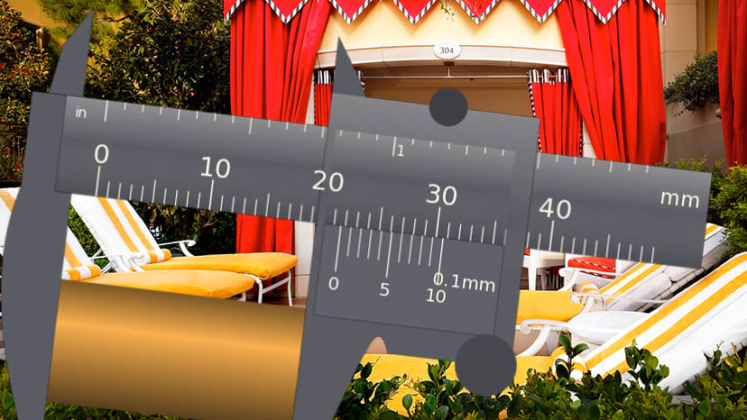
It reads 21.6 mm
